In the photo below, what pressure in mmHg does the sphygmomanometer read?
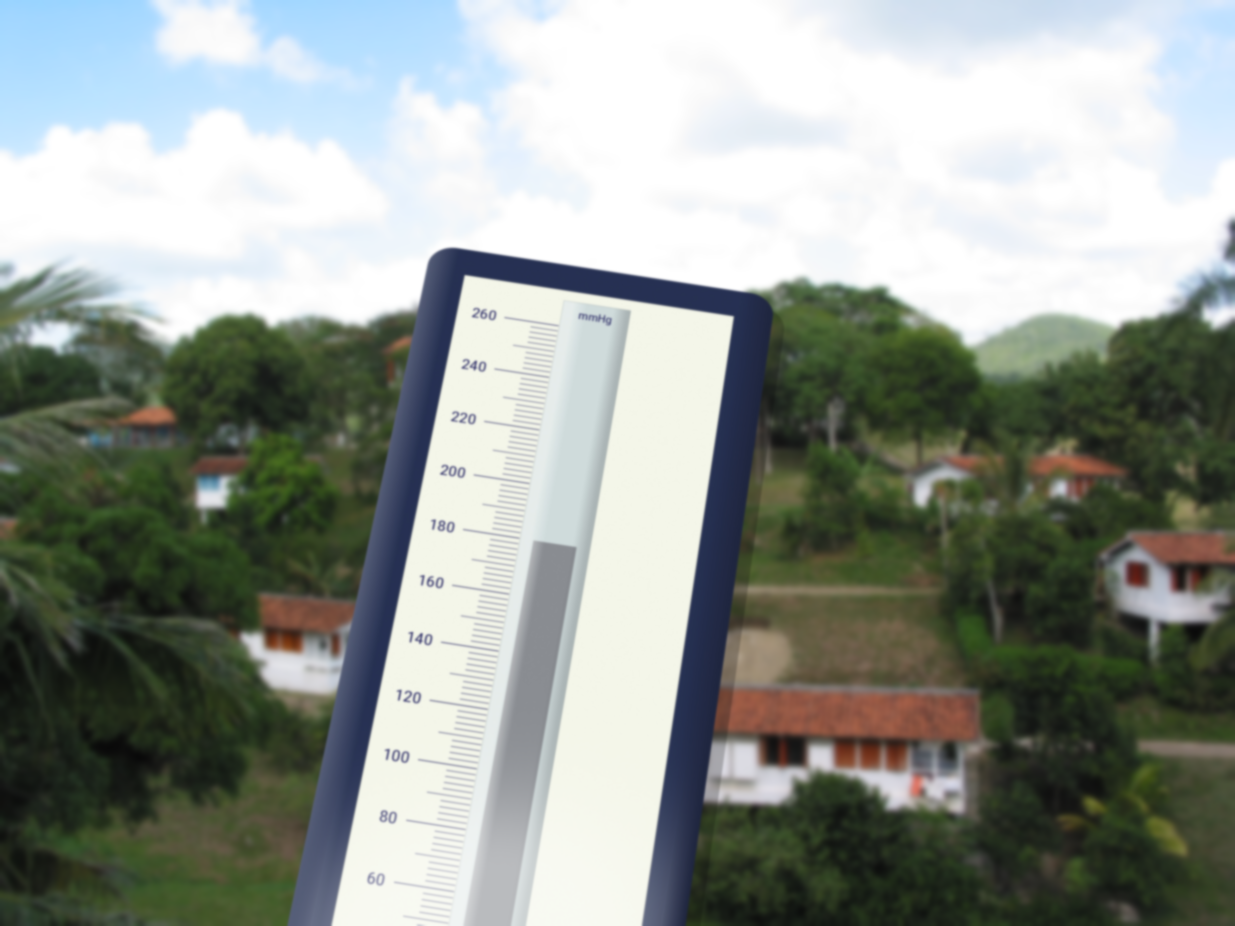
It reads 180 mmHg
